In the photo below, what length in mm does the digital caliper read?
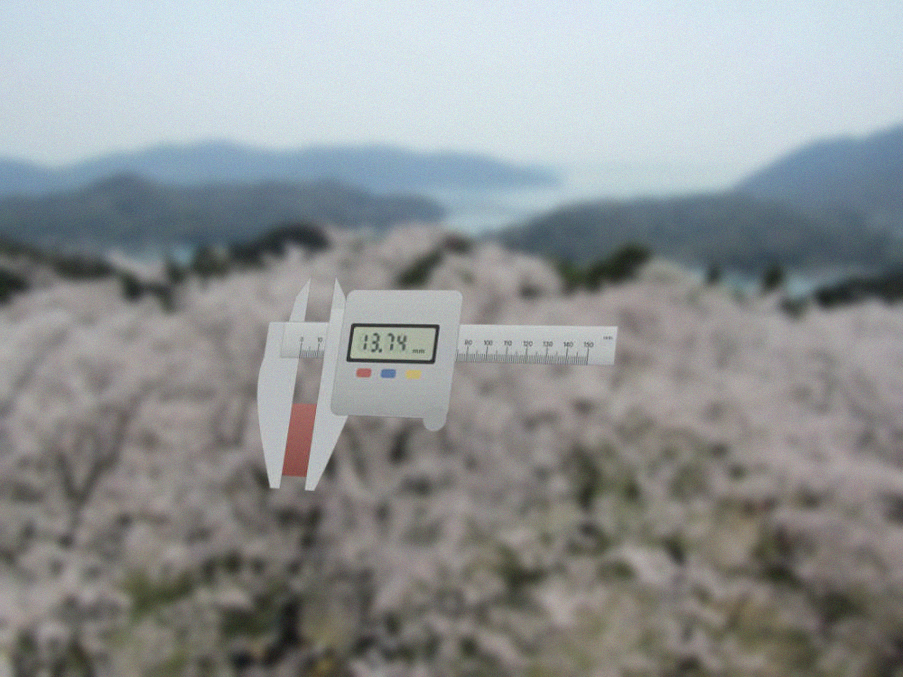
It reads 13.74 mm
